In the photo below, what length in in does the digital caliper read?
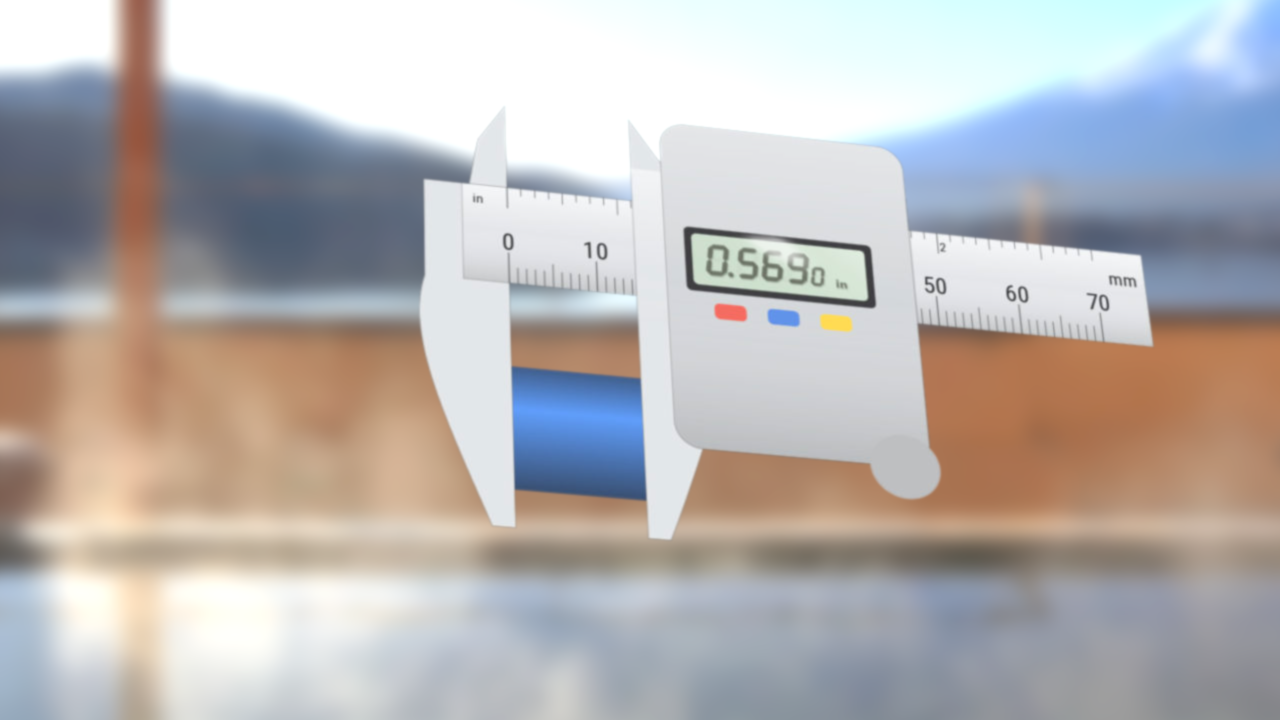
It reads 0.5690 in
